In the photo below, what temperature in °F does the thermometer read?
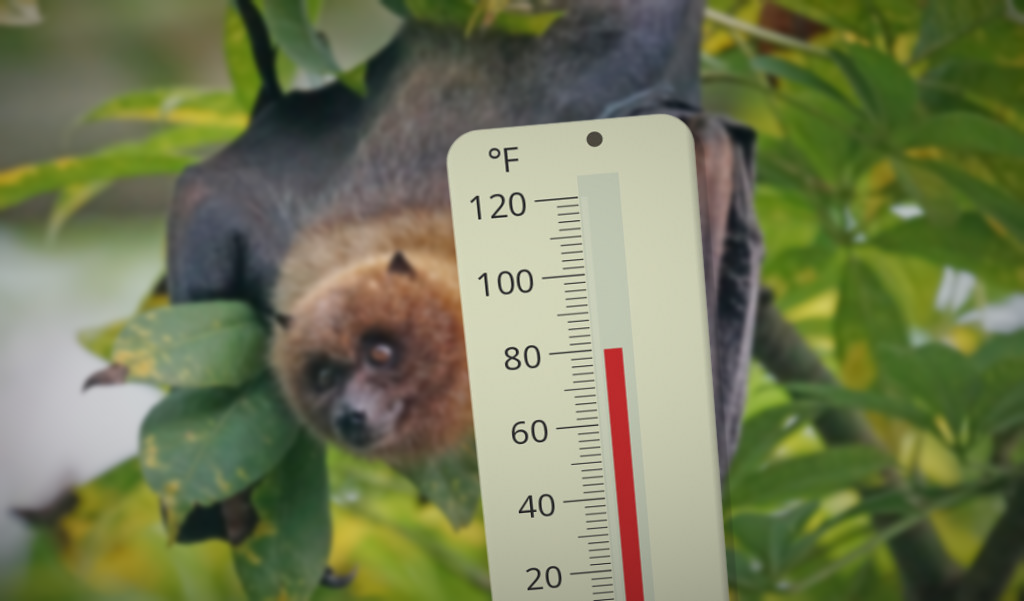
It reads 80 °F
